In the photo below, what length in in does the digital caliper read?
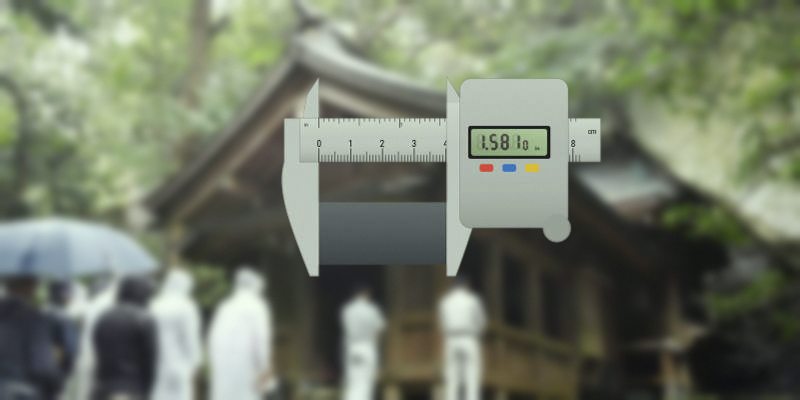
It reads 1.5810 in
